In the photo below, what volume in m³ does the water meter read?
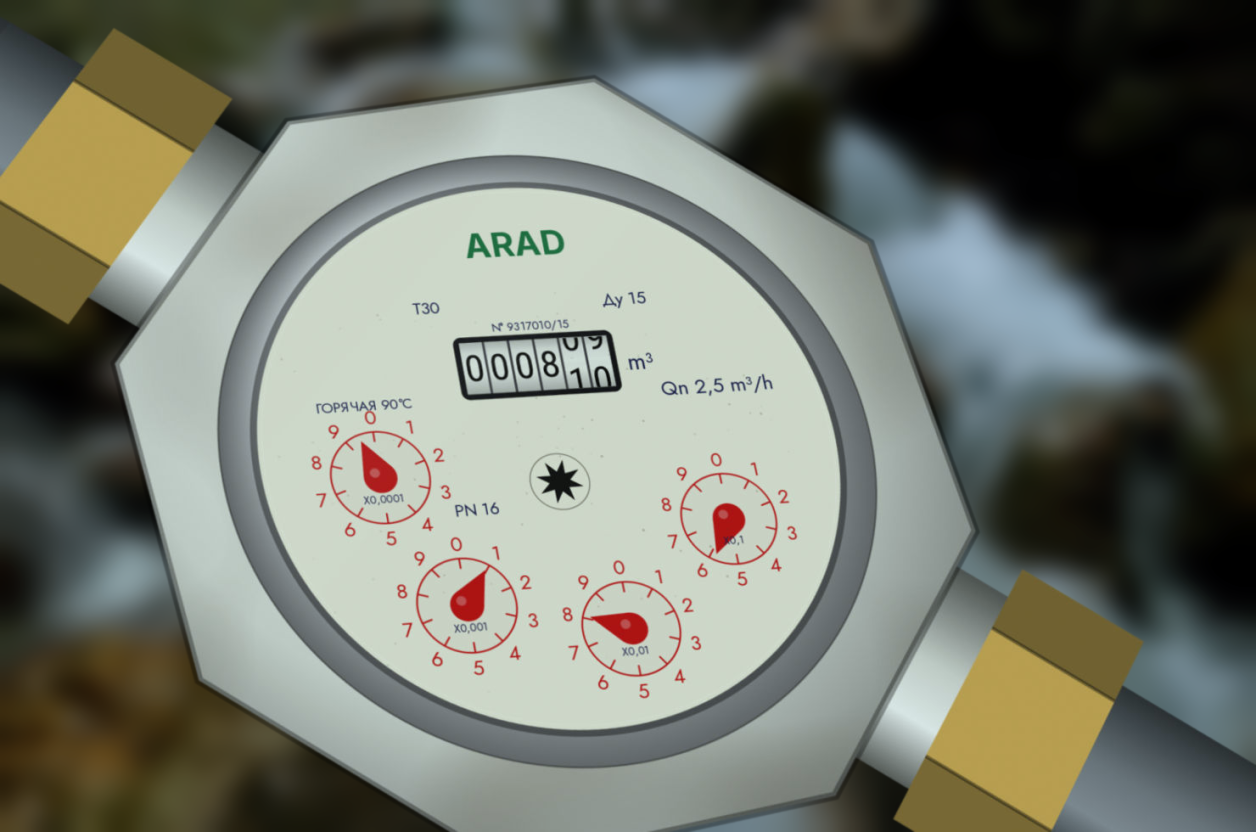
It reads 809.5809 m³
